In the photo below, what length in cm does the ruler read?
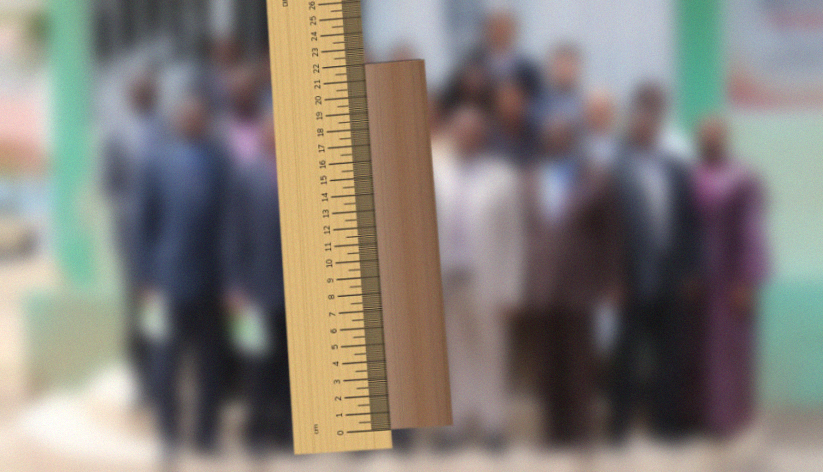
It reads 22 cm
